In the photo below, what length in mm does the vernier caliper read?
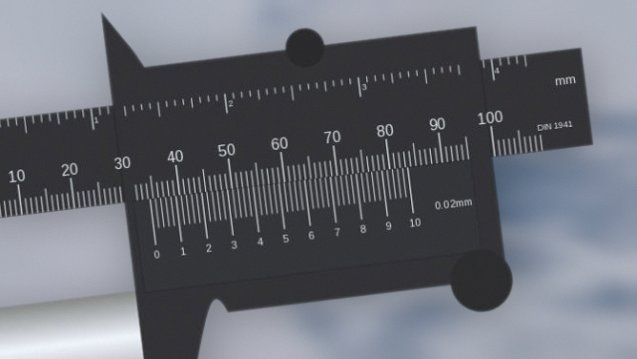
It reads 34.4 mm
